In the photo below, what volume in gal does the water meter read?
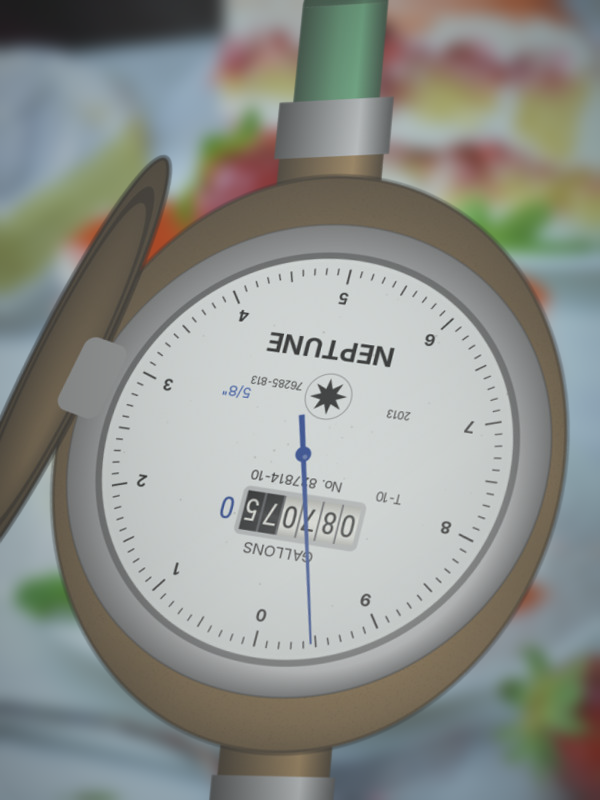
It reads 870749.5 gal
